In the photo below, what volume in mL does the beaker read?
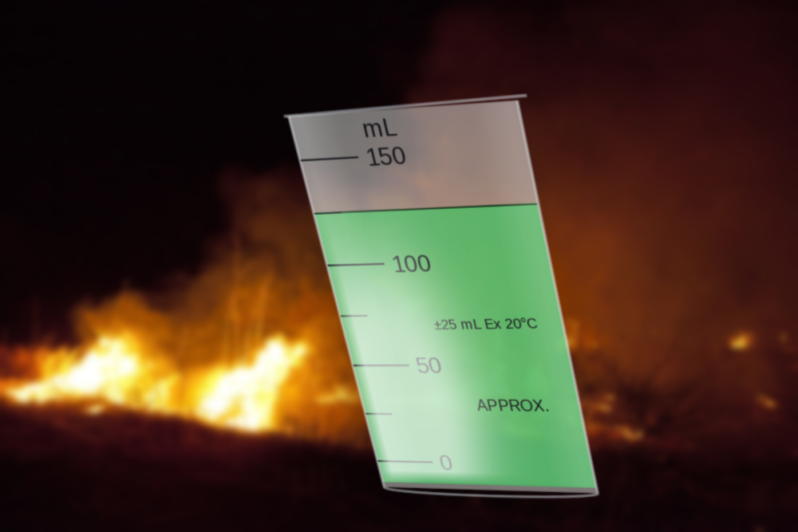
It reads 125 mL
